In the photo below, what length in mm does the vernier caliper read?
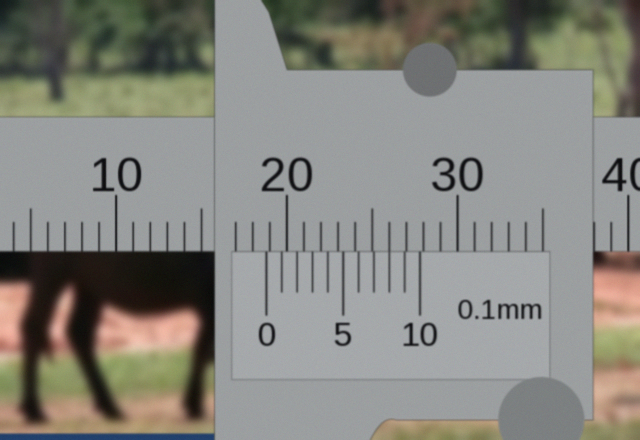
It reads 18.8 mm
